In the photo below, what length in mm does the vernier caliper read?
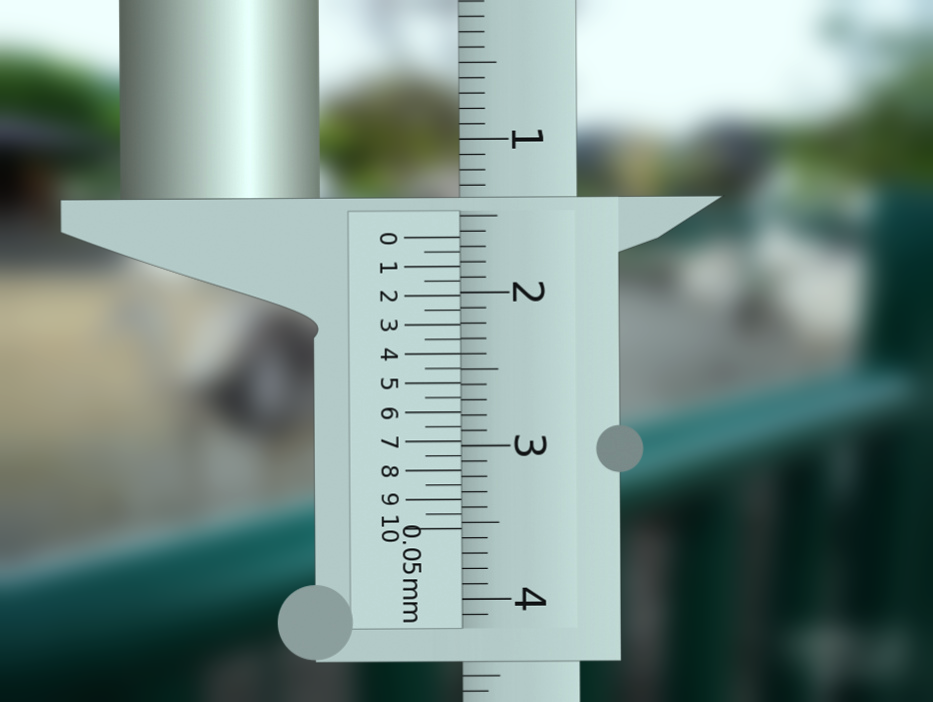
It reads 16.4 mm
